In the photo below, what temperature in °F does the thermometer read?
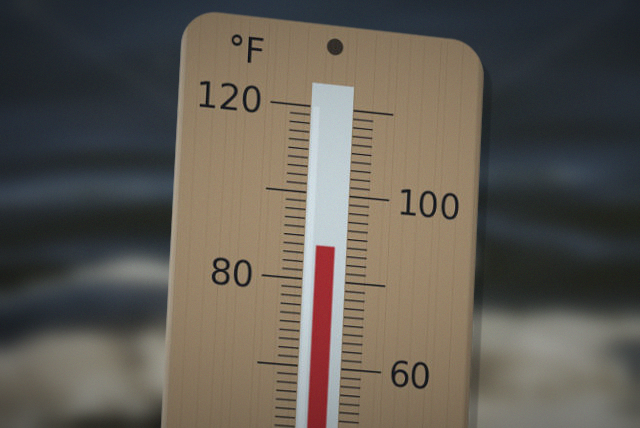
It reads 88 °F
